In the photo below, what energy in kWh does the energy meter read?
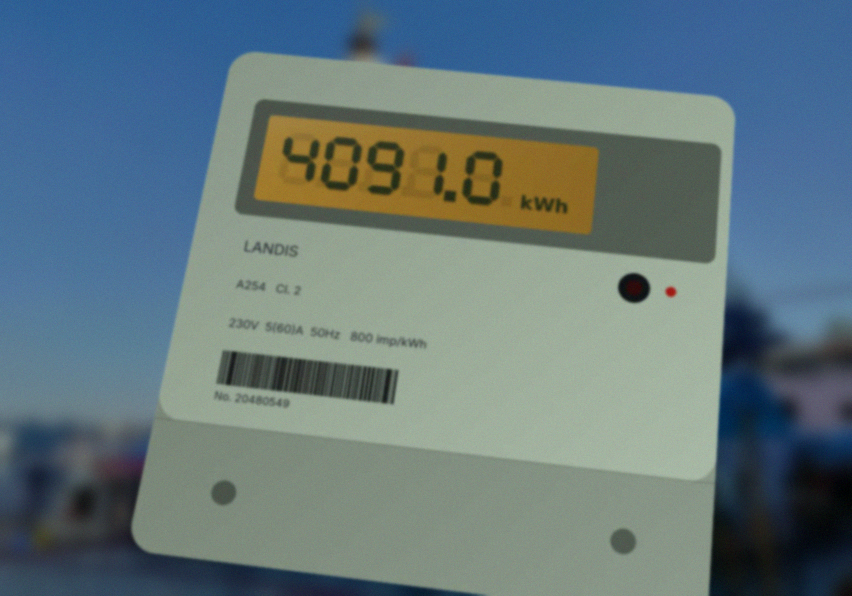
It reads 4091.0 kWh
